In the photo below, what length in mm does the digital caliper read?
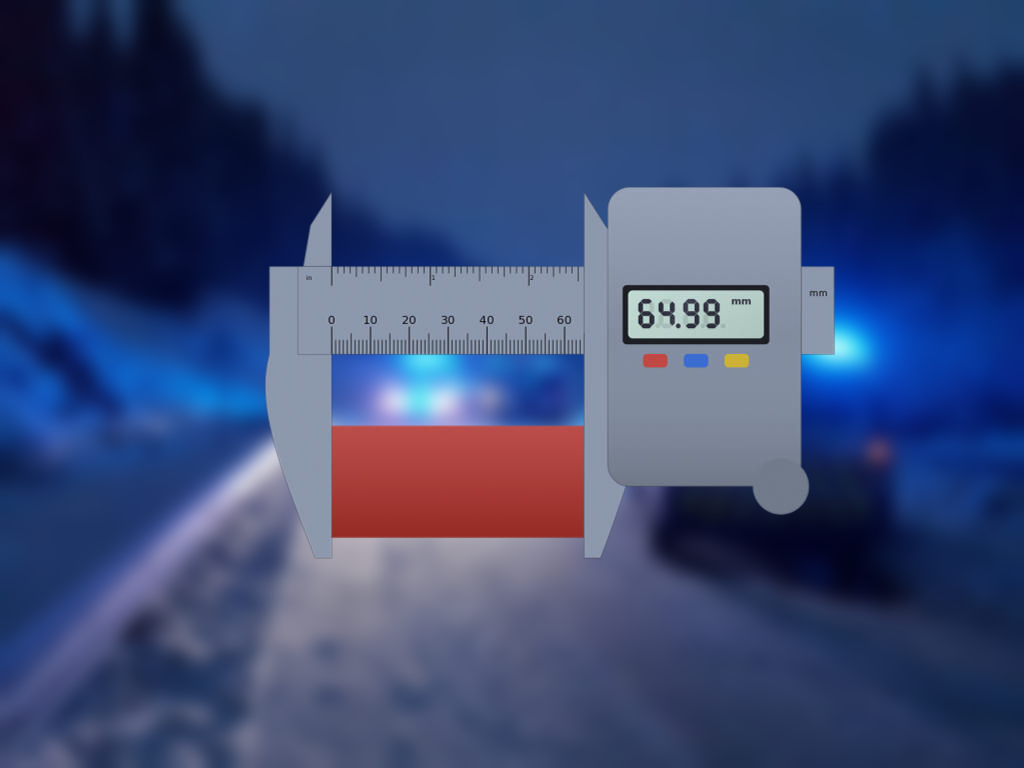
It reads 64.99 mm
